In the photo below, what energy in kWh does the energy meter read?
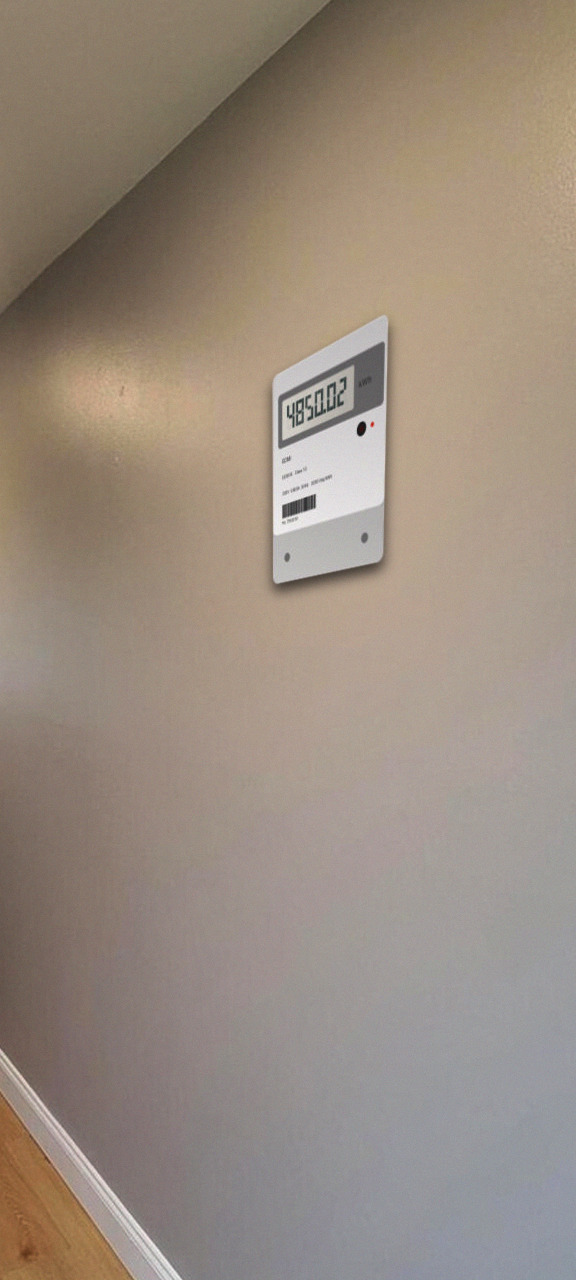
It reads 4850.02 kWh
